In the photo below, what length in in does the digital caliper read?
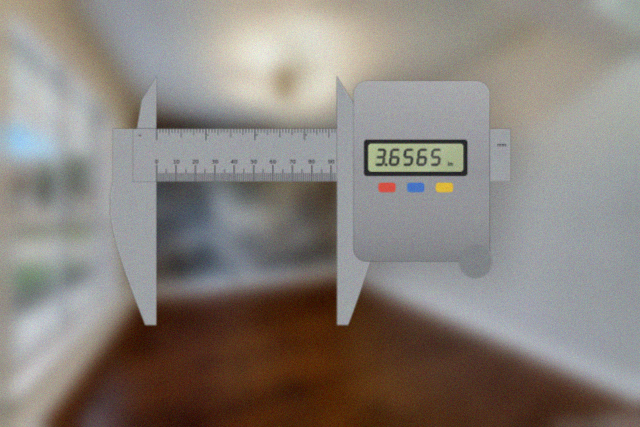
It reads 3.6565 in
